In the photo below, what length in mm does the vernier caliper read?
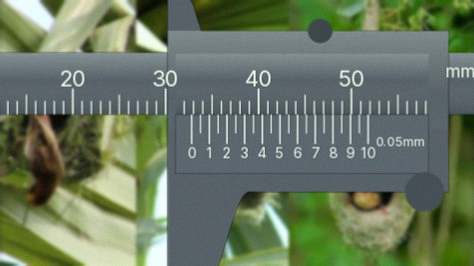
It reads 32.8 mm
